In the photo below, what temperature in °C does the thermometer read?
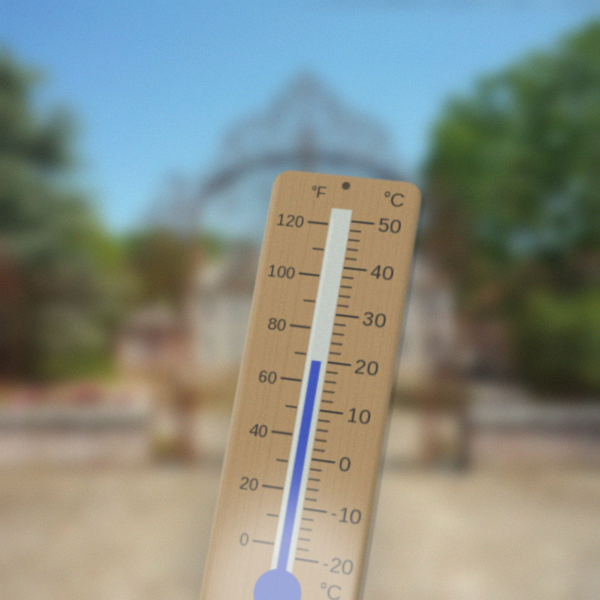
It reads 20 °C
